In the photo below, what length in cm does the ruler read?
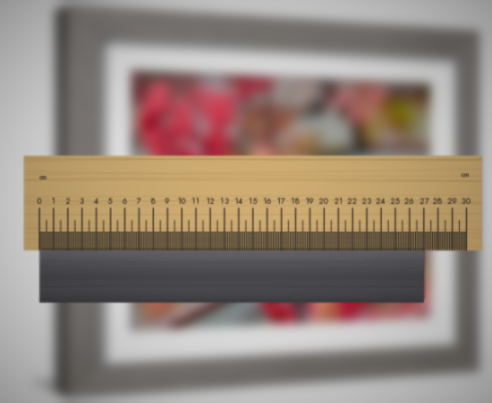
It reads 27 cm
